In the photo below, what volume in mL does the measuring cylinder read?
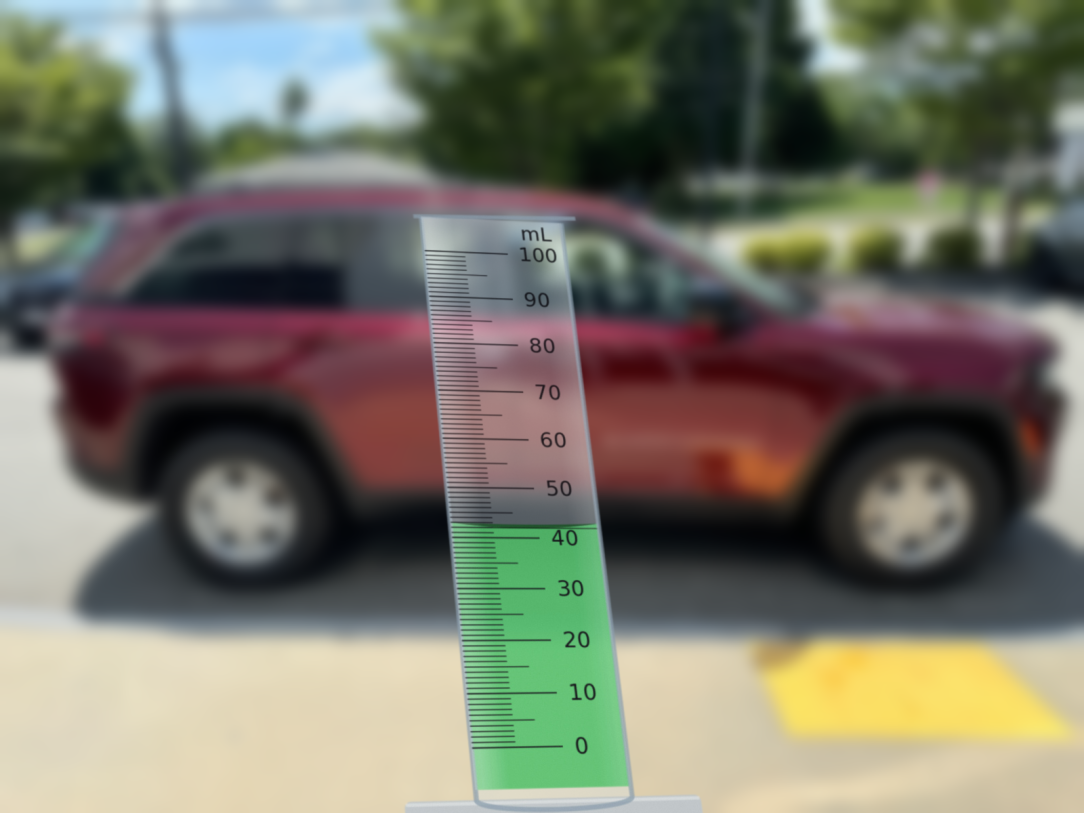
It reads 42 mL
